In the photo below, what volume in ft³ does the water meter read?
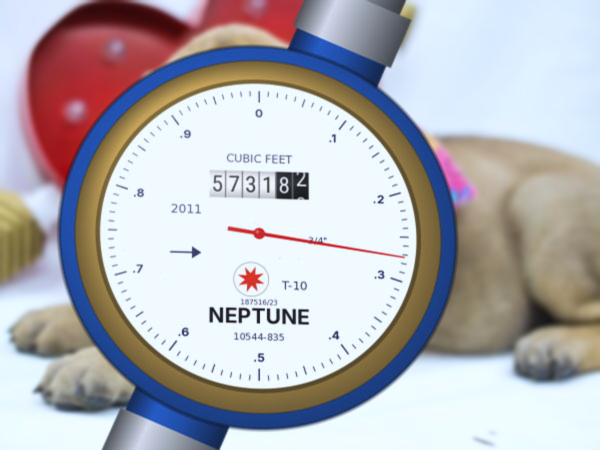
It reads 573182.27 ft³
